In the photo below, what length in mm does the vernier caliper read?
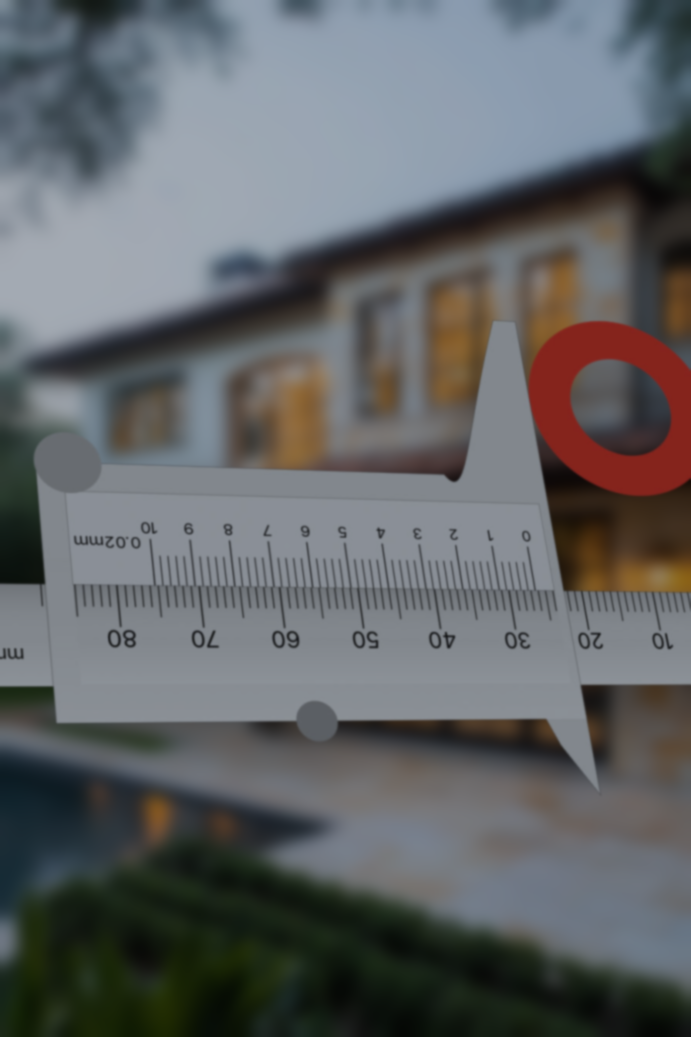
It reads 26.4 mm
